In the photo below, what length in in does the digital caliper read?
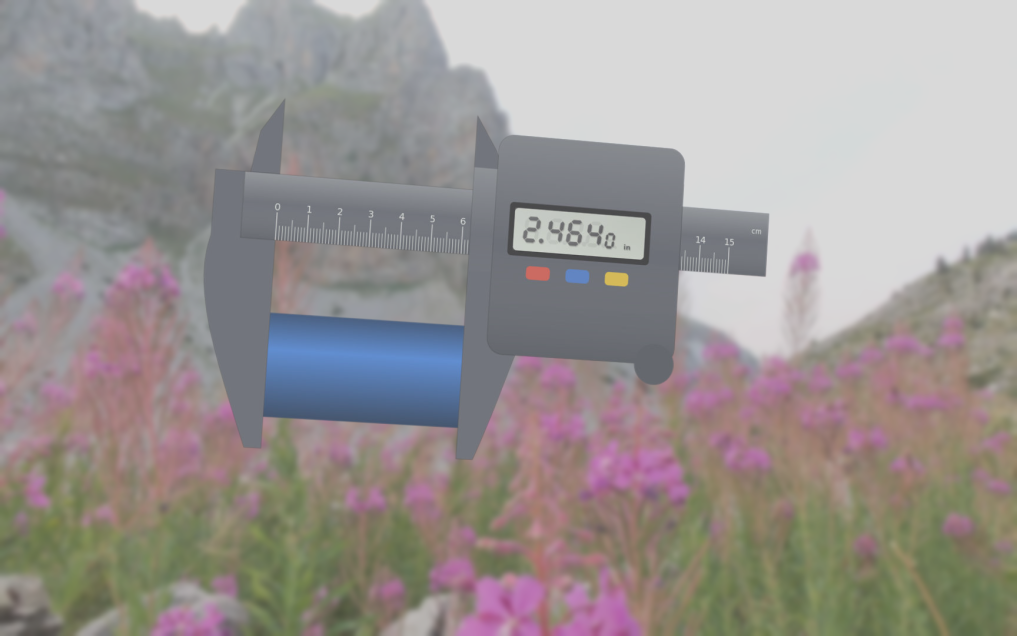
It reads 2.4640 in
